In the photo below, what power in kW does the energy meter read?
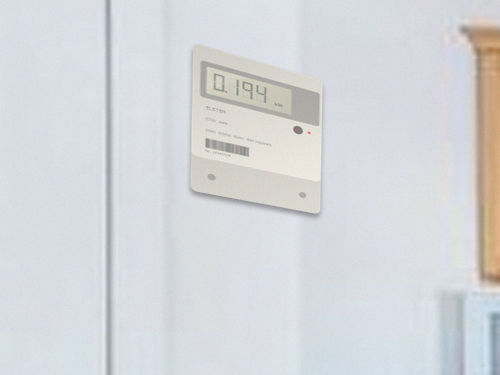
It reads 0.194 kW
